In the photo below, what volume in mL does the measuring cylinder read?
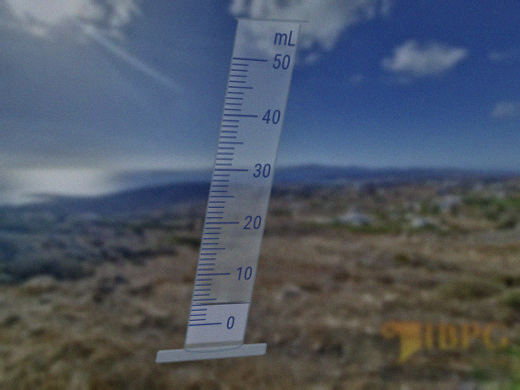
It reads 4 mL
